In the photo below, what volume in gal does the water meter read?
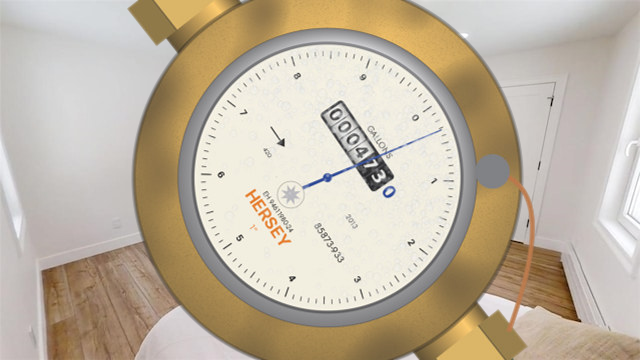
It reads 4730.3 gal
